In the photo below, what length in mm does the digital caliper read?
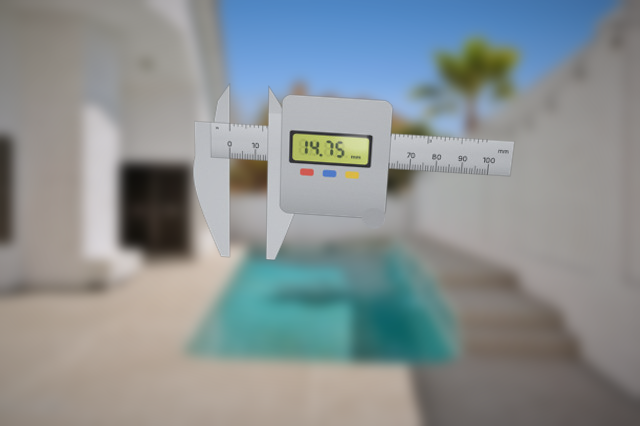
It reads 14.75 mm
